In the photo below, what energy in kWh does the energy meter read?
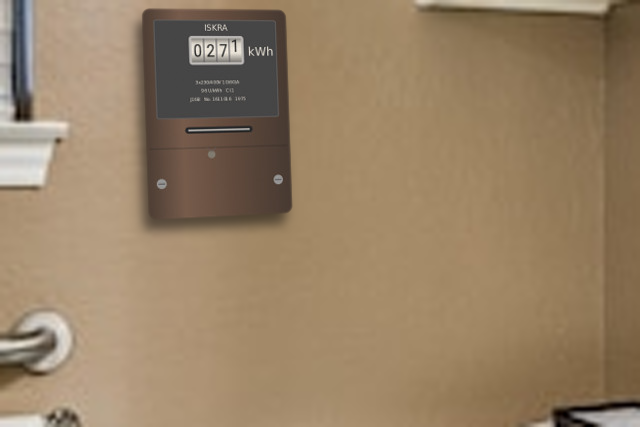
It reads 271 kWh
